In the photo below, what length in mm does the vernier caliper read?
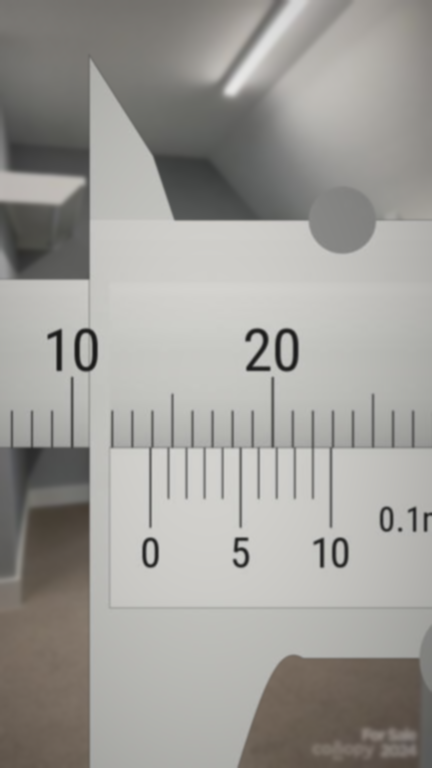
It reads 13.9 mm
